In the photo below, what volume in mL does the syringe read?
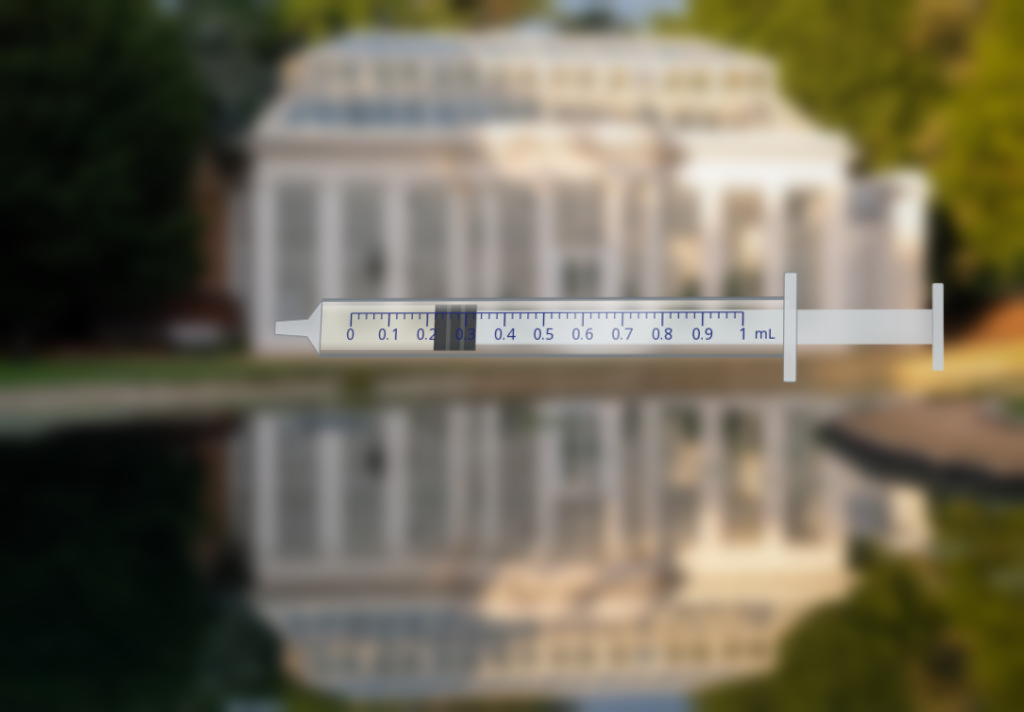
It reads 0.22 mL
